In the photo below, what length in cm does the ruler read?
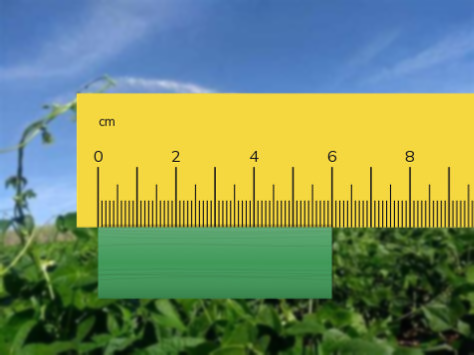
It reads 6 cm
